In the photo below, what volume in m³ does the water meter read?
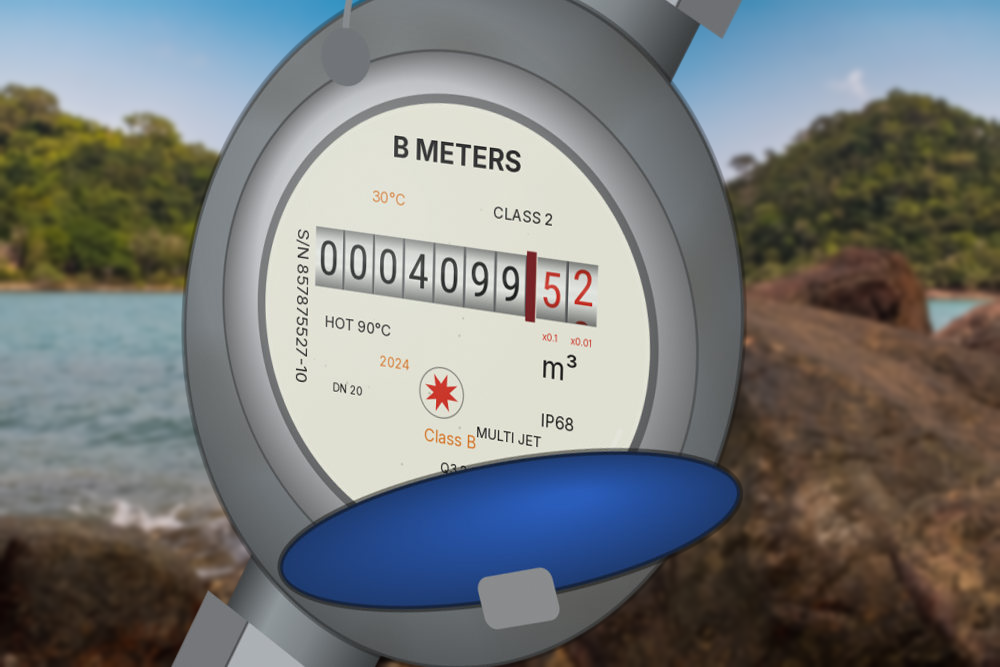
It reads 4099.52 m³
